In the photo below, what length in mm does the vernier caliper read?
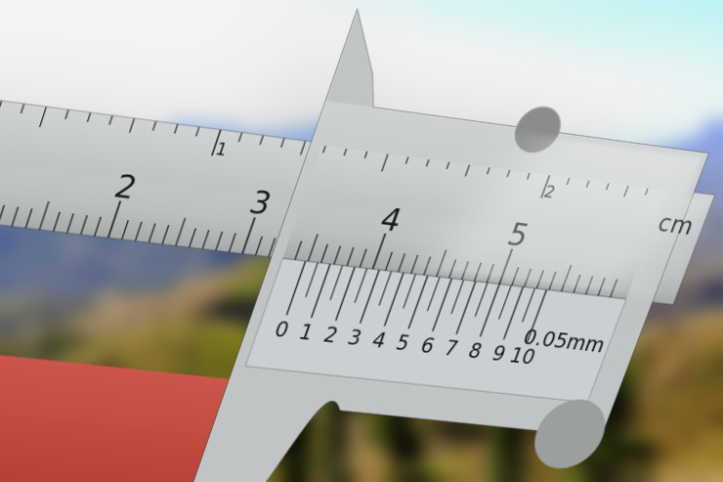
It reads 34.8 mm
